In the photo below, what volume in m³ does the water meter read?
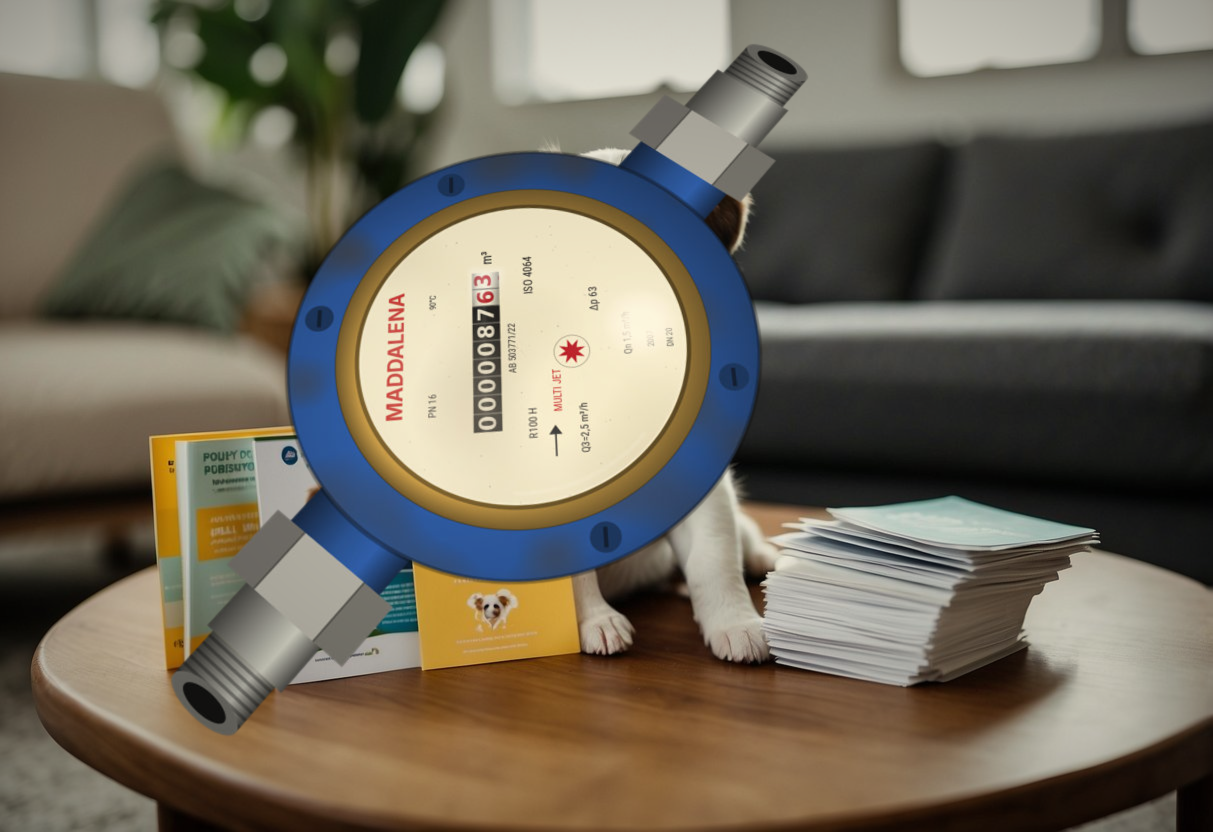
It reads 87.63 m³
